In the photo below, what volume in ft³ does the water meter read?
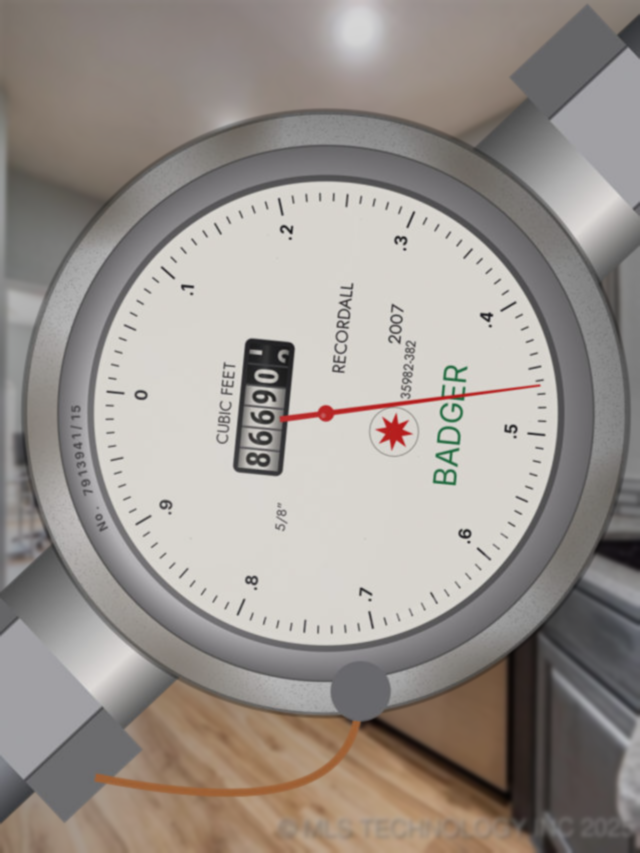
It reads 866901.46 ft³
